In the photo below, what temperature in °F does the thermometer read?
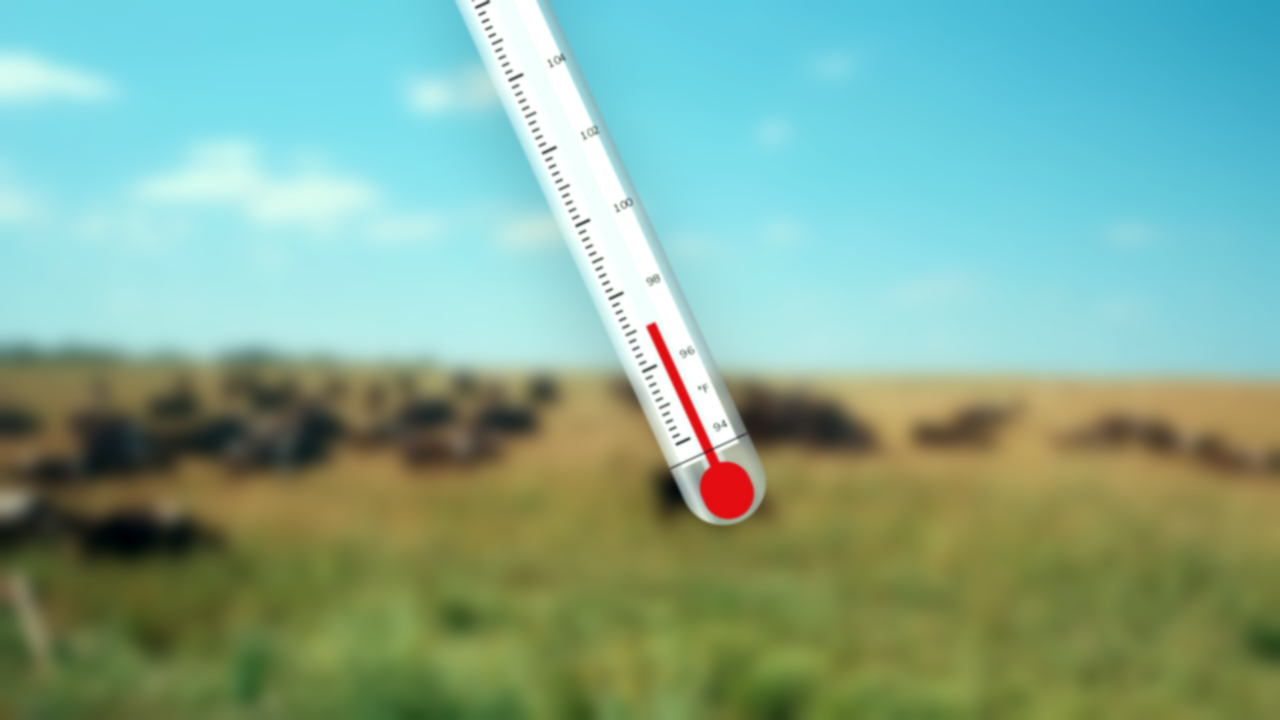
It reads 97 °F
